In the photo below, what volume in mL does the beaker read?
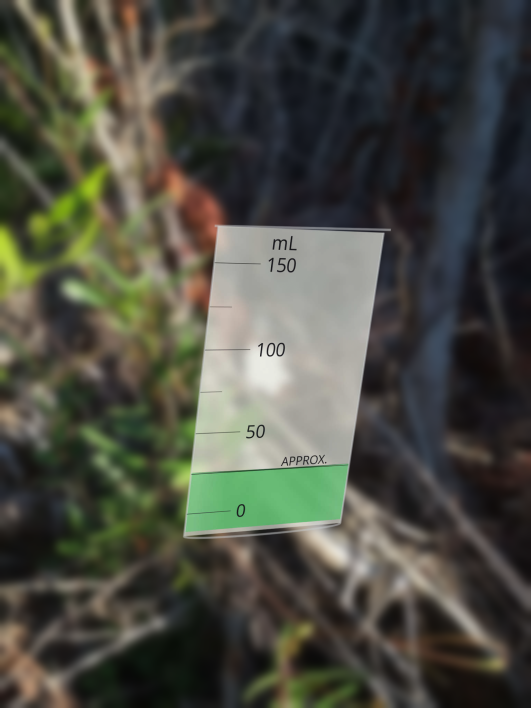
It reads 25 mL
